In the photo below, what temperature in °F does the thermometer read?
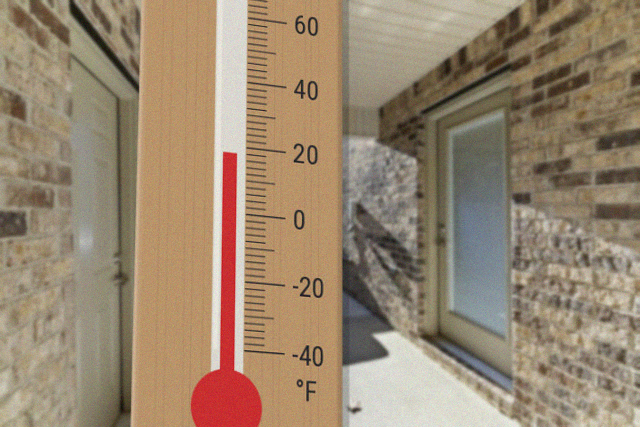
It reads 18 °F
